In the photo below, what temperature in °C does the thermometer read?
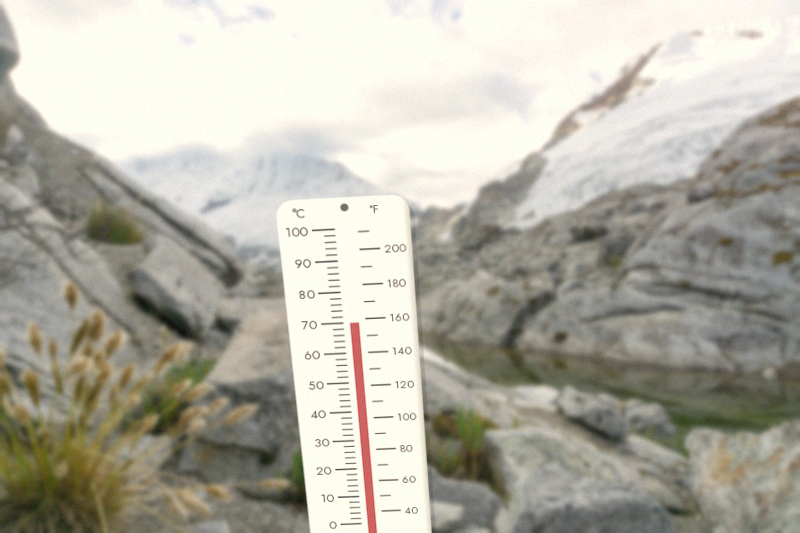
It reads 70 °C
